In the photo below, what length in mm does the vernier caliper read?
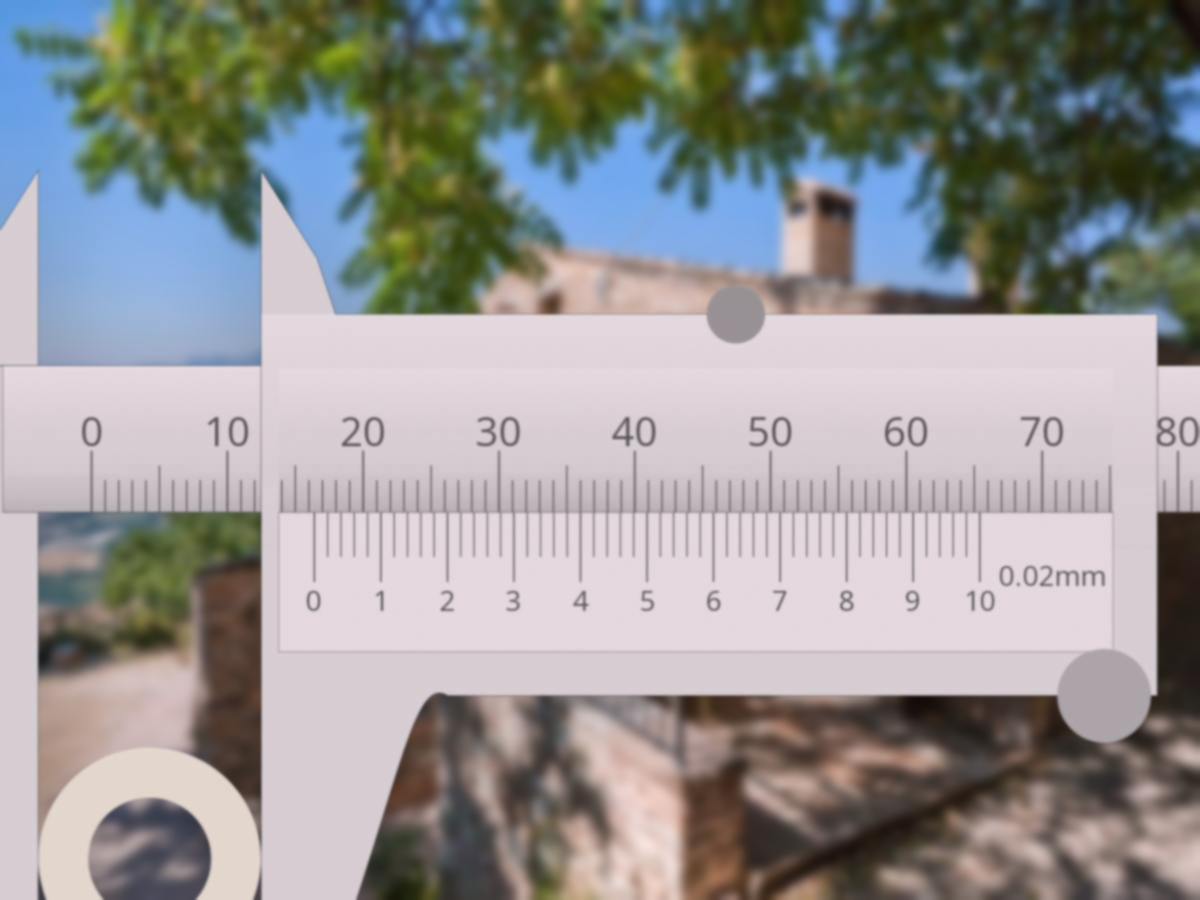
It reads 16.4 mm
